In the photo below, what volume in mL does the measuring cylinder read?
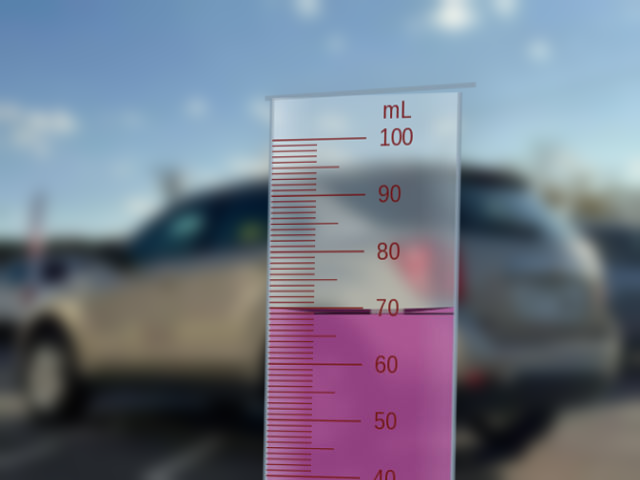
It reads 69 mL
